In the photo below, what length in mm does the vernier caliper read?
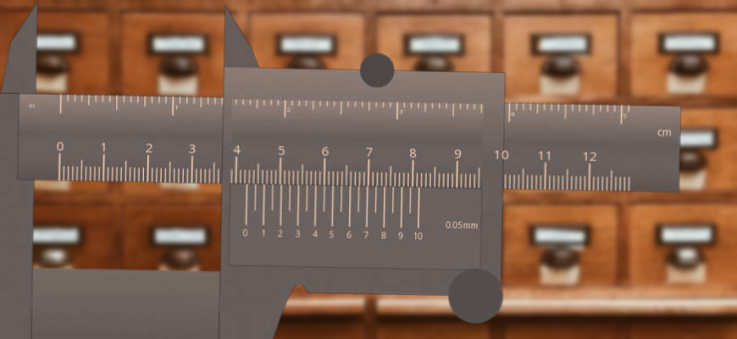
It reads 42.5 mm
